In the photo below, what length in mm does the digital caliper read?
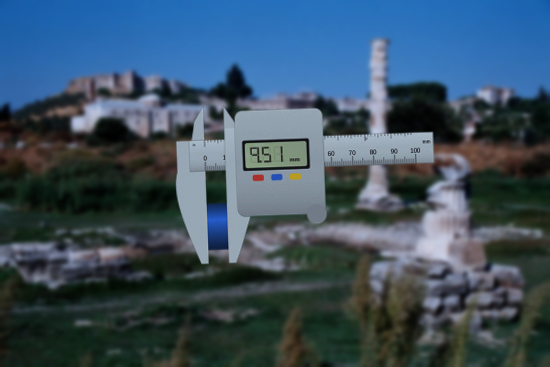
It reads 9.51 mm
